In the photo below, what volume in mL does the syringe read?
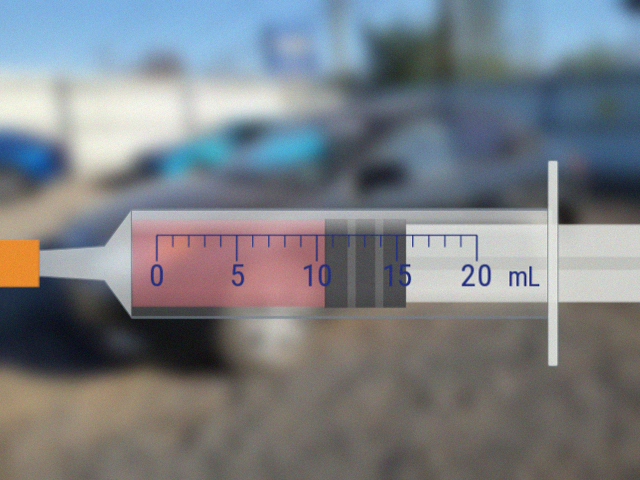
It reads 10.5 mL
